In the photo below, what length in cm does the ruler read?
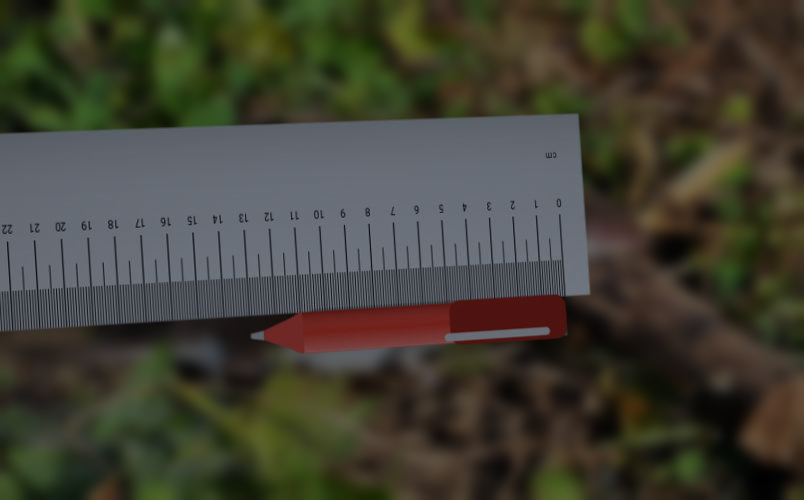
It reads 13 cm
